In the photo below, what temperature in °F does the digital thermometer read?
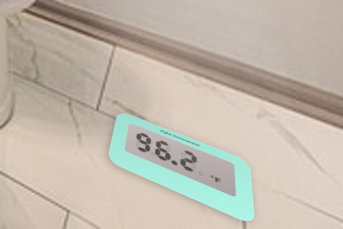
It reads 96.2 °F
